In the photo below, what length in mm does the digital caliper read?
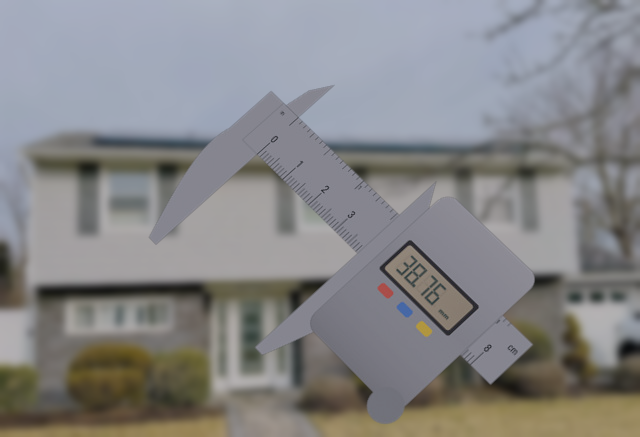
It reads 38.76 mm
